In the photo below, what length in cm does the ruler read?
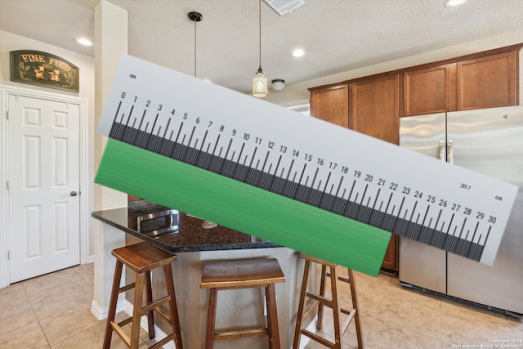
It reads 23 cm
